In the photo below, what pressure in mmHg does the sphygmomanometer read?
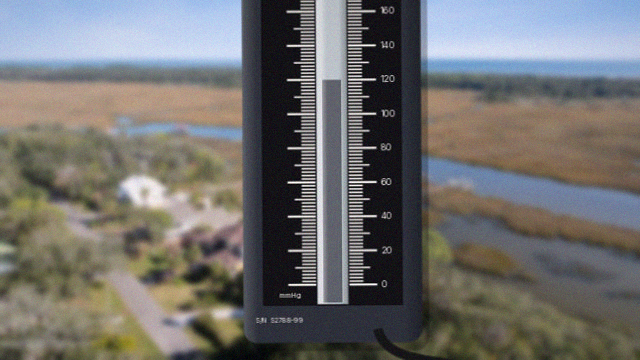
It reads 120 mmHg
